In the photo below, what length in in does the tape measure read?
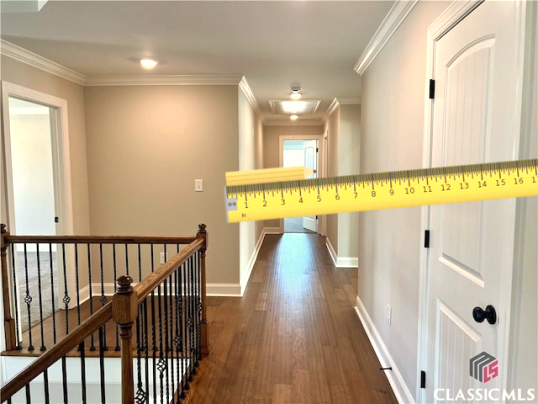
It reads 5 in
